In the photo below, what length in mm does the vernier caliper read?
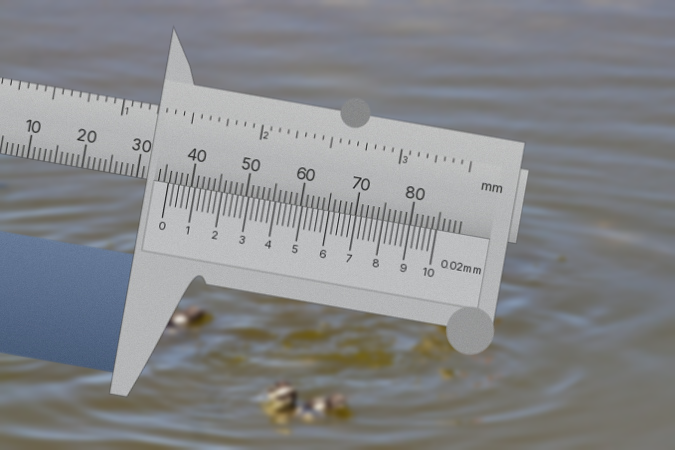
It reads 35.8 mm
